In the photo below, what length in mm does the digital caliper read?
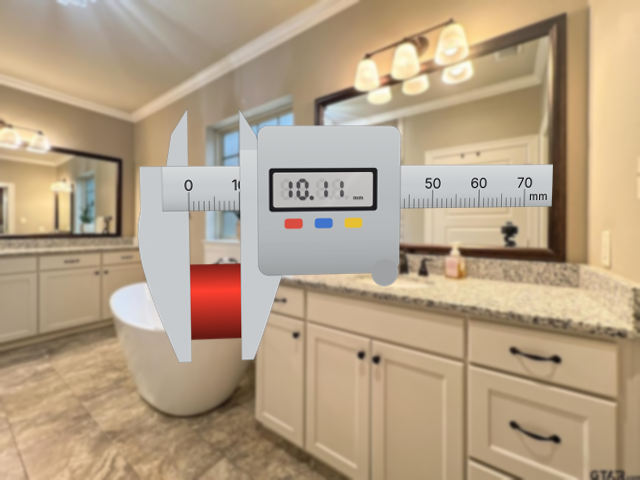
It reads 10.11 mm
